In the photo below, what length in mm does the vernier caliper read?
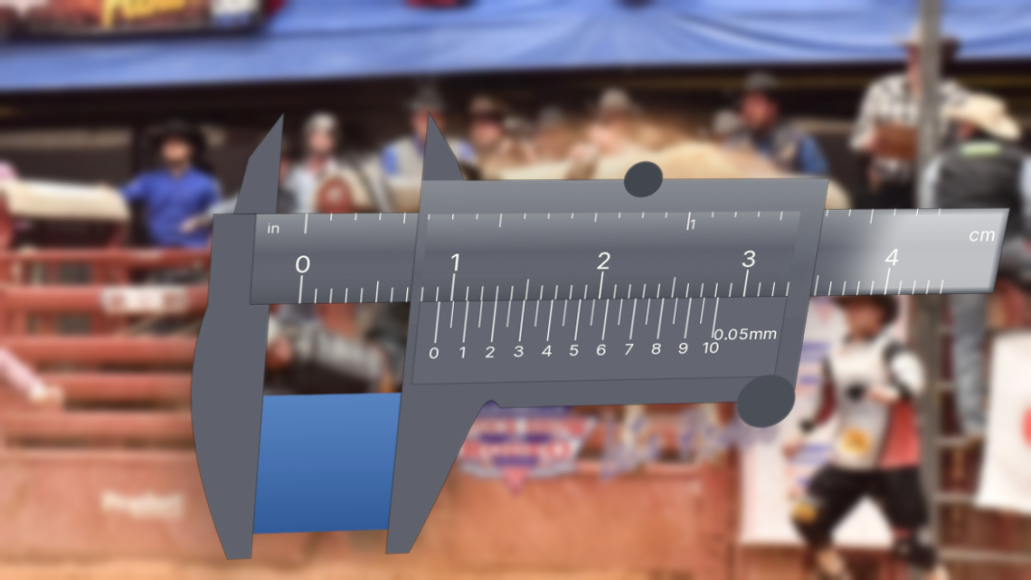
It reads 9.2 mm
